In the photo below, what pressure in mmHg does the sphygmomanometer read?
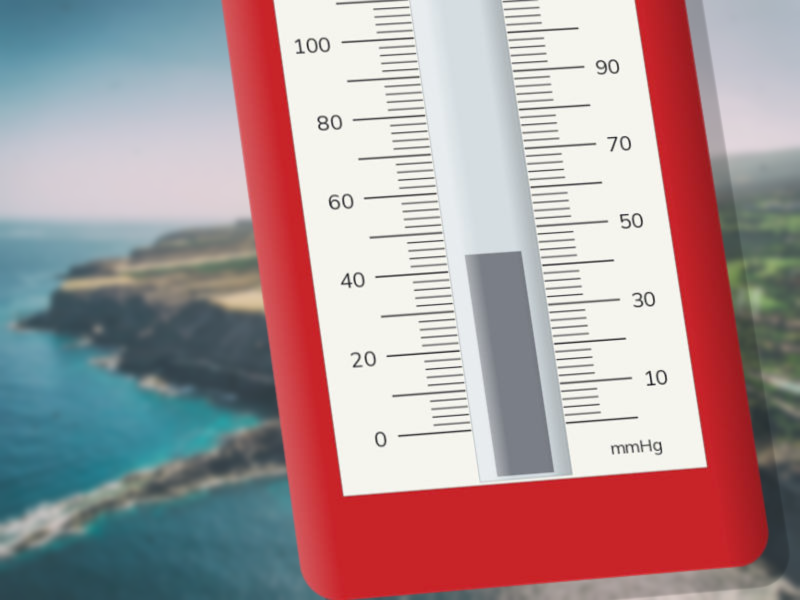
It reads 44 mmHg
